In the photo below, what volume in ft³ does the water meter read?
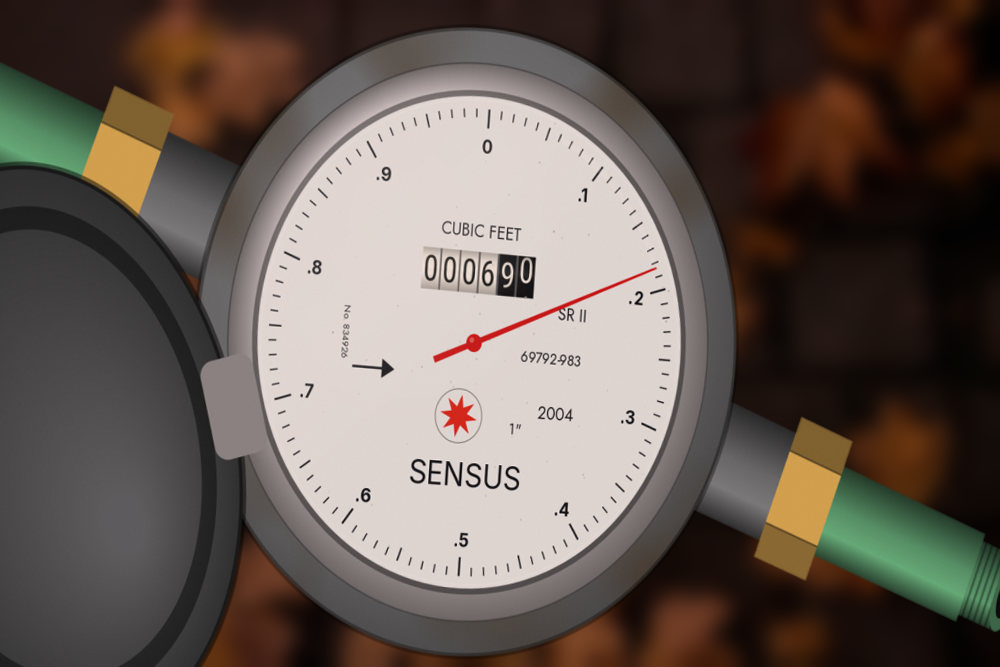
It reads 690.18 ft³
